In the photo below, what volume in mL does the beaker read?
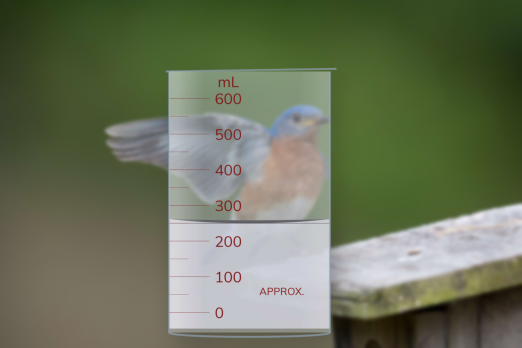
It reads 250 mL
